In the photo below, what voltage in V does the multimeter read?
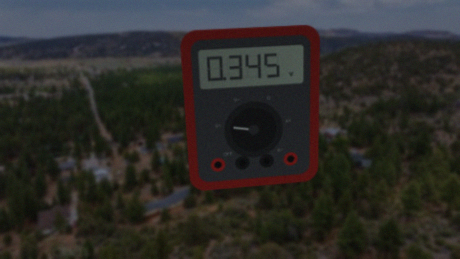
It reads 0.345 V
